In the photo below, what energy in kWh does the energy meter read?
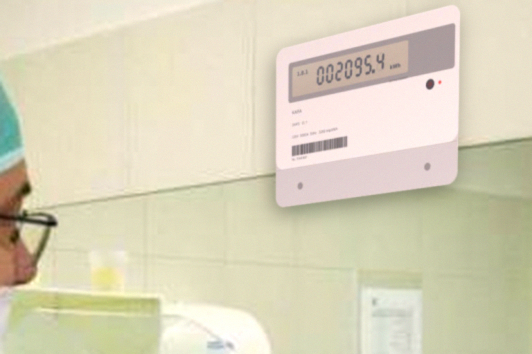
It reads 2095.4 kWh
